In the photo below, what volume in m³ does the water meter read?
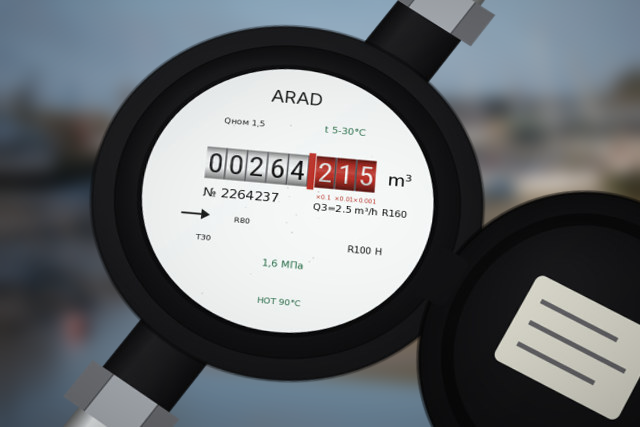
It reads 264.215 m³
